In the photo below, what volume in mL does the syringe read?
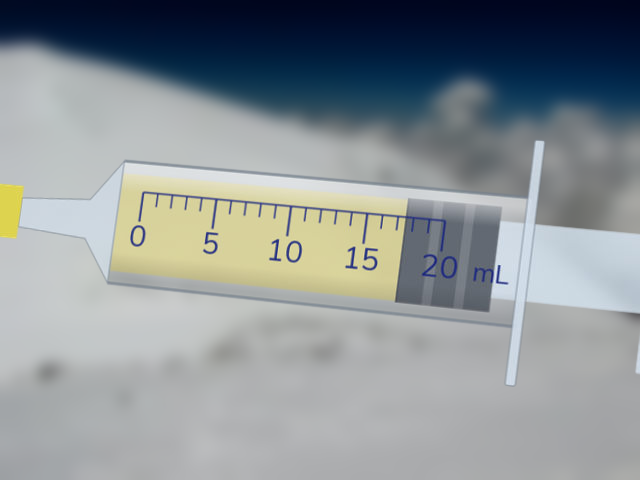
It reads 17.5 mL
